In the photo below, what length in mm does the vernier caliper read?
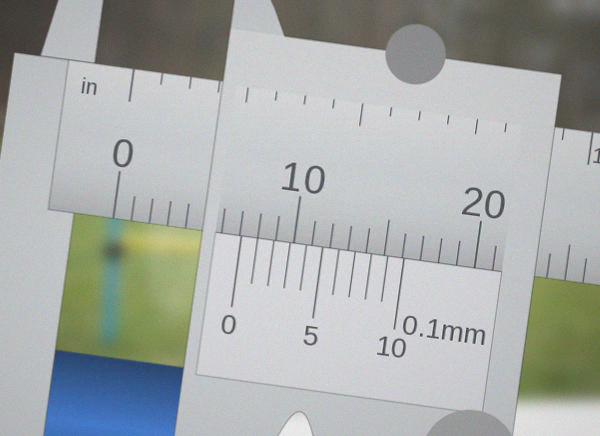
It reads 7.1 mm
